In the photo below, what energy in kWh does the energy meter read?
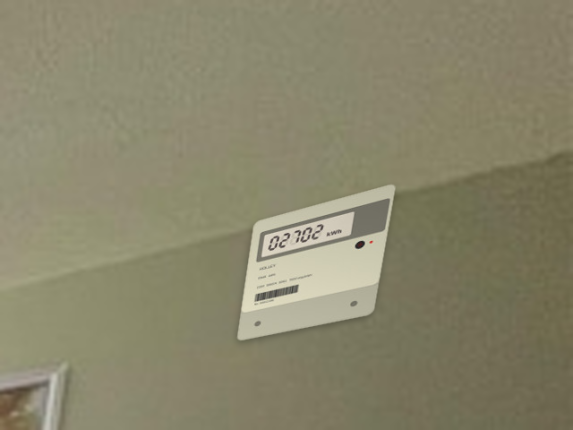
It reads 2702 kWh
